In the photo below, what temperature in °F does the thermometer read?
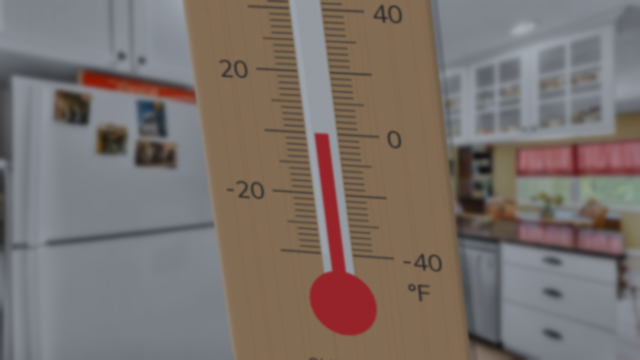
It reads 0 °F
